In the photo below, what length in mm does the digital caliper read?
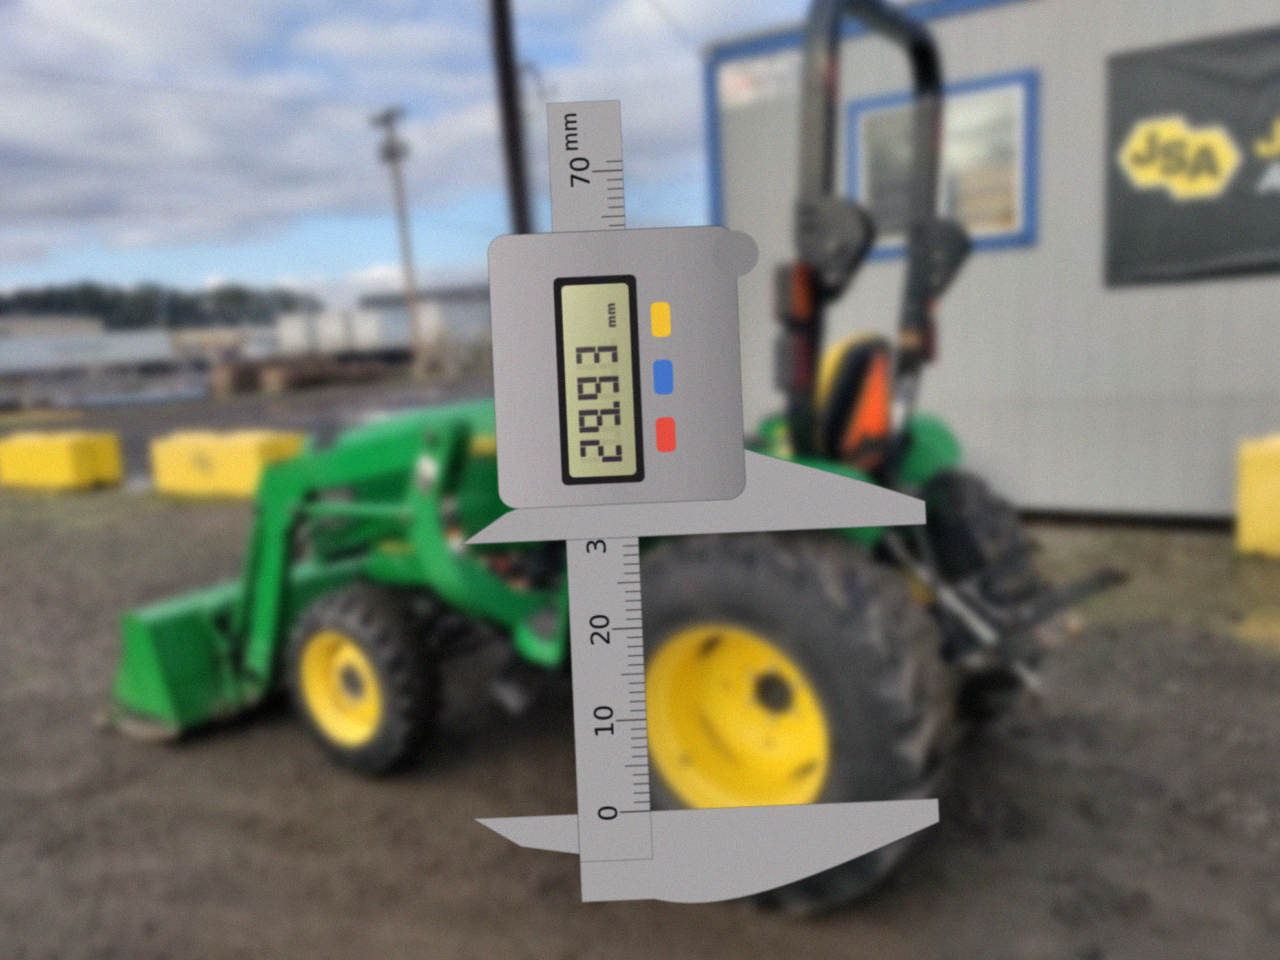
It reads 29.93 mm
